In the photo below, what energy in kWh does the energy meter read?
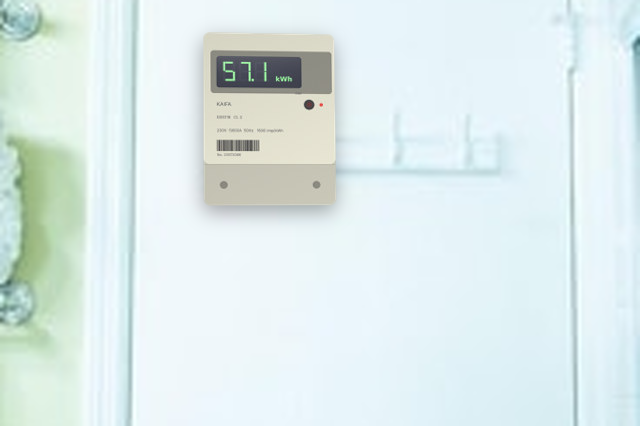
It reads 57.1 kWh
